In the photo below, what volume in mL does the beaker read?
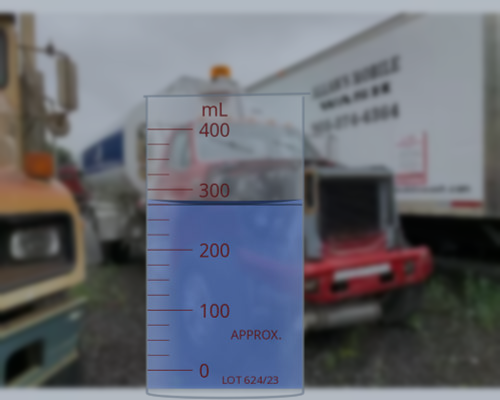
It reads 275 mL
